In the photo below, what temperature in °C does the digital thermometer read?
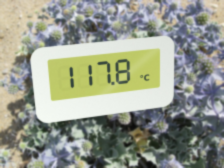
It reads 117.8 °C
